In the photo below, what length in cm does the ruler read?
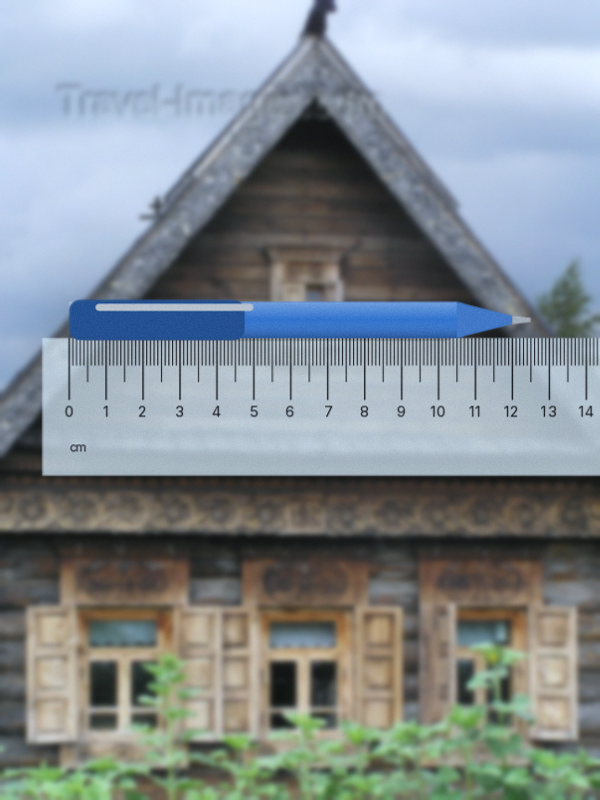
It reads 12.5 cm
